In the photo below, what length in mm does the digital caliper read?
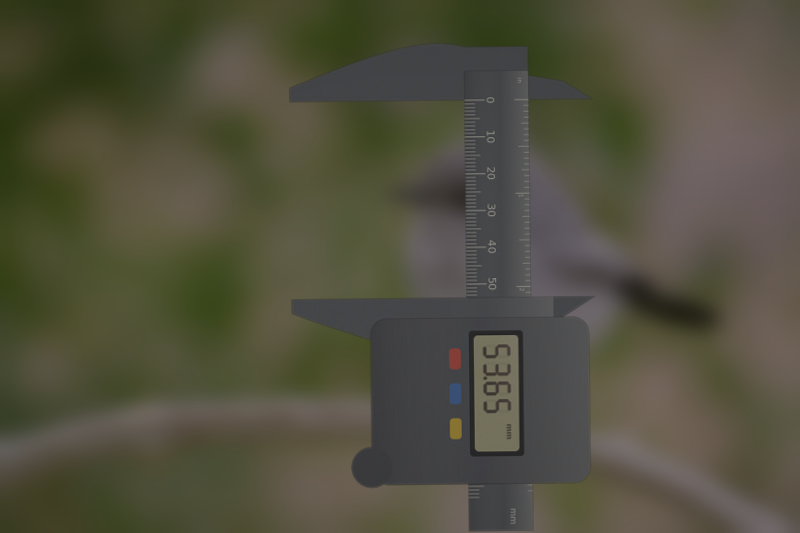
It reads 53.65 mm
